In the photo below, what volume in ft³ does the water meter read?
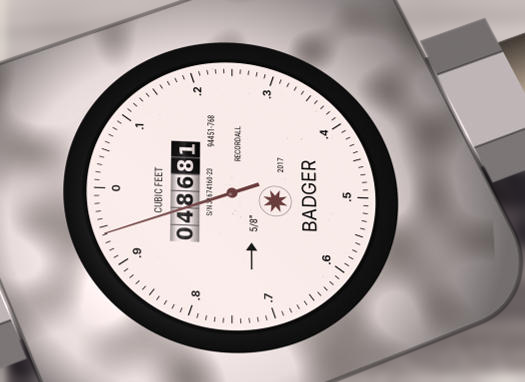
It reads 48680.94 ft³
